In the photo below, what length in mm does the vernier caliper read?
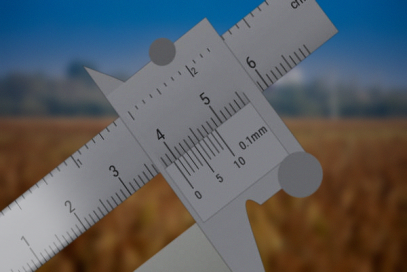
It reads 39.4 mm
